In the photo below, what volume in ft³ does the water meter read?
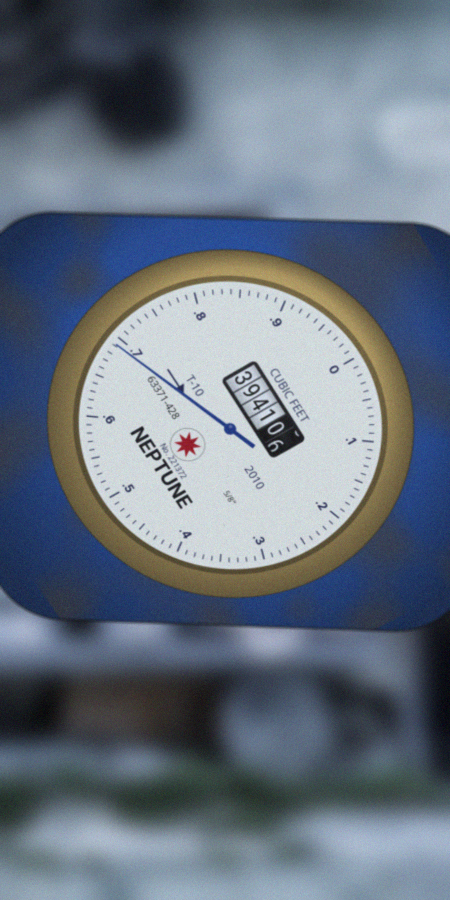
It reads 394105.69 ft³
